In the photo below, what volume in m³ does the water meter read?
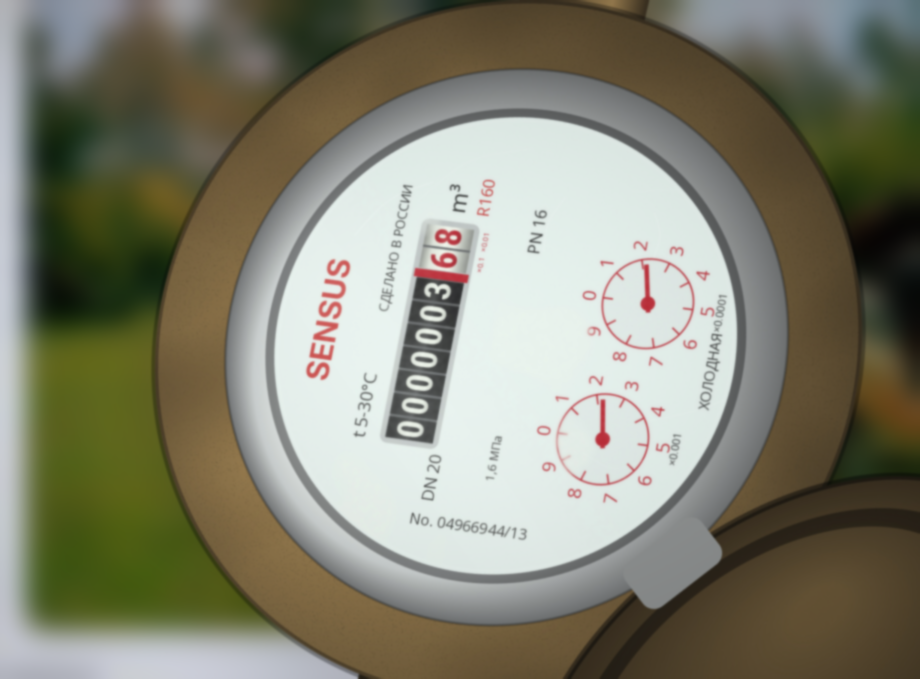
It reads 3.6822 m³
